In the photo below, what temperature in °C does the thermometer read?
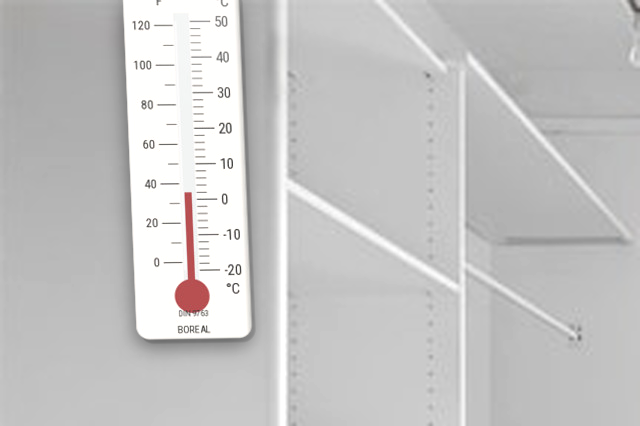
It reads 2 °C
